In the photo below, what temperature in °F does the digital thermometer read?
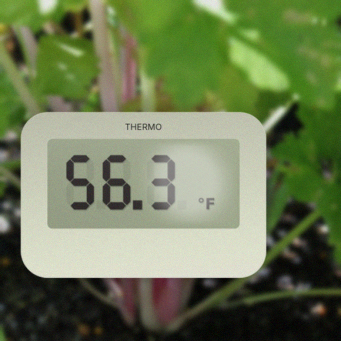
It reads 56.3 °F
